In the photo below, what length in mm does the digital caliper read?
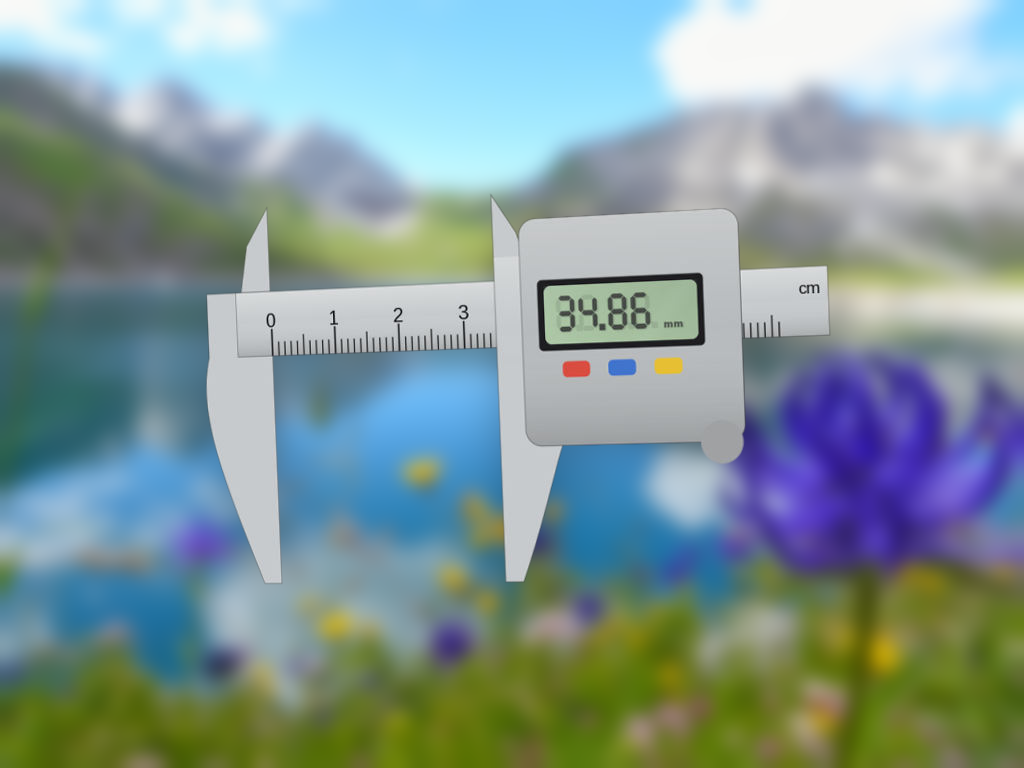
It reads 34.86 mm
